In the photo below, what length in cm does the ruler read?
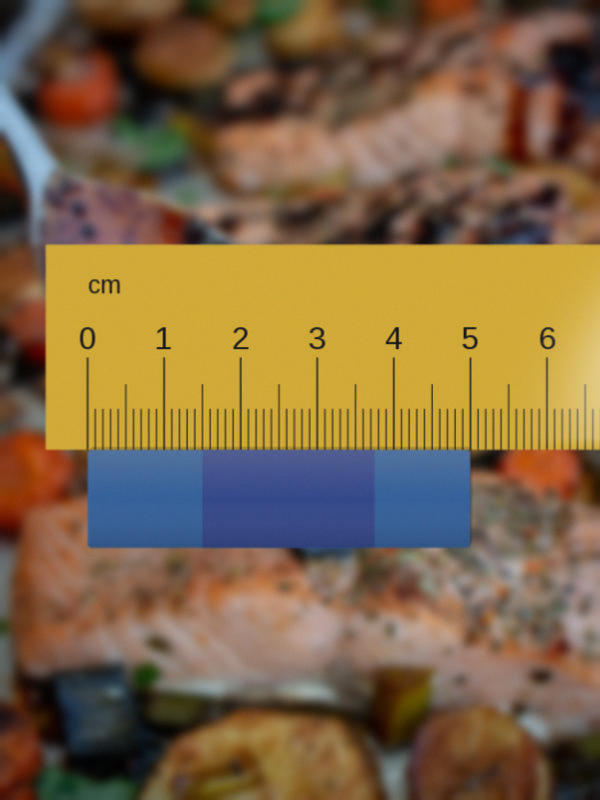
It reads 5 cm
